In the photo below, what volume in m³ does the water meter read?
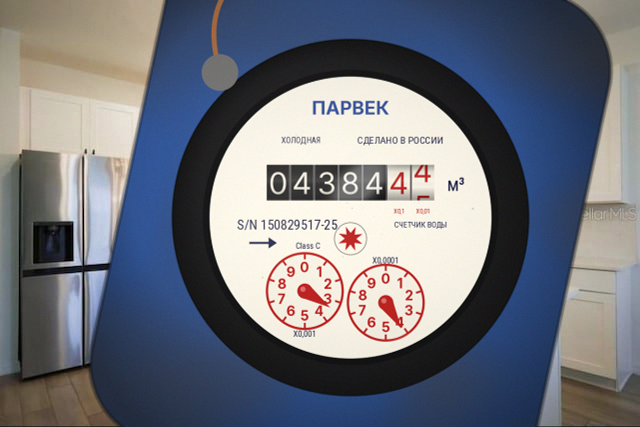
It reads 4384.4434 m³
